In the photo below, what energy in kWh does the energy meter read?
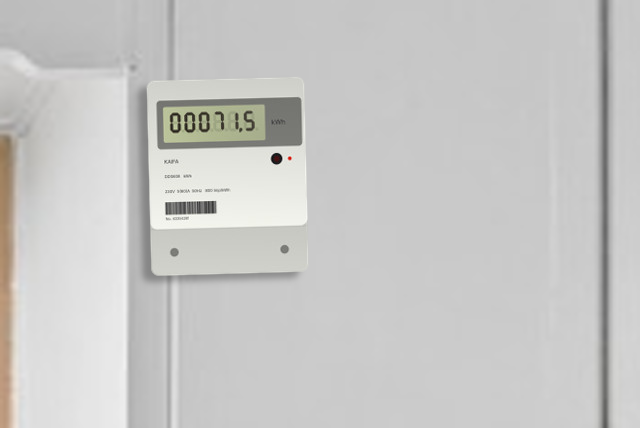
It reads 71.5 kWh
